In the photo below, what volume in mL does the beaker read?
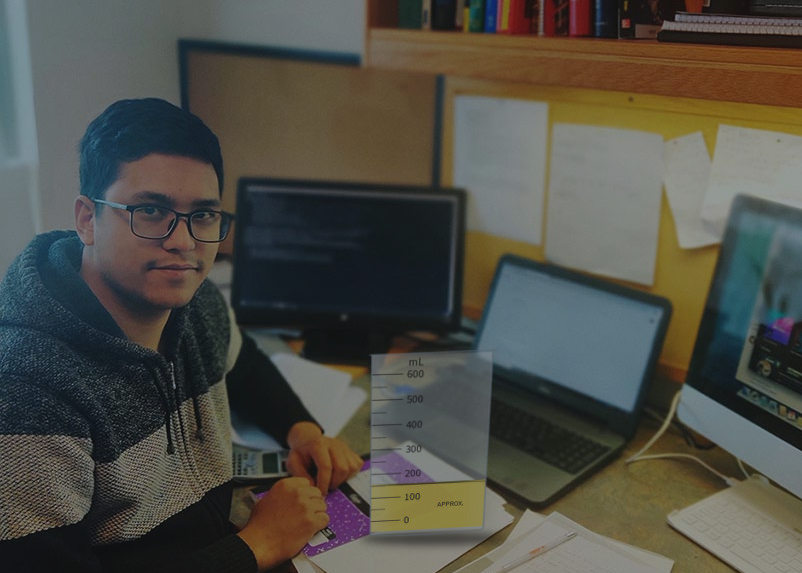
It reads 150 mL
